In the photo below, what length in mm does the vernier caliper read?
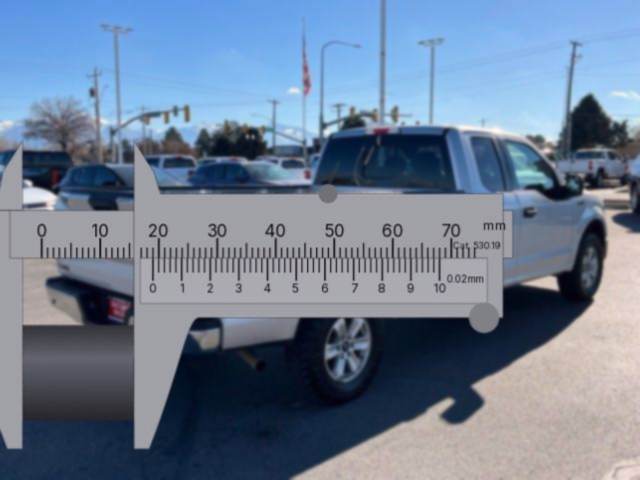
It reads 19.0 mm
